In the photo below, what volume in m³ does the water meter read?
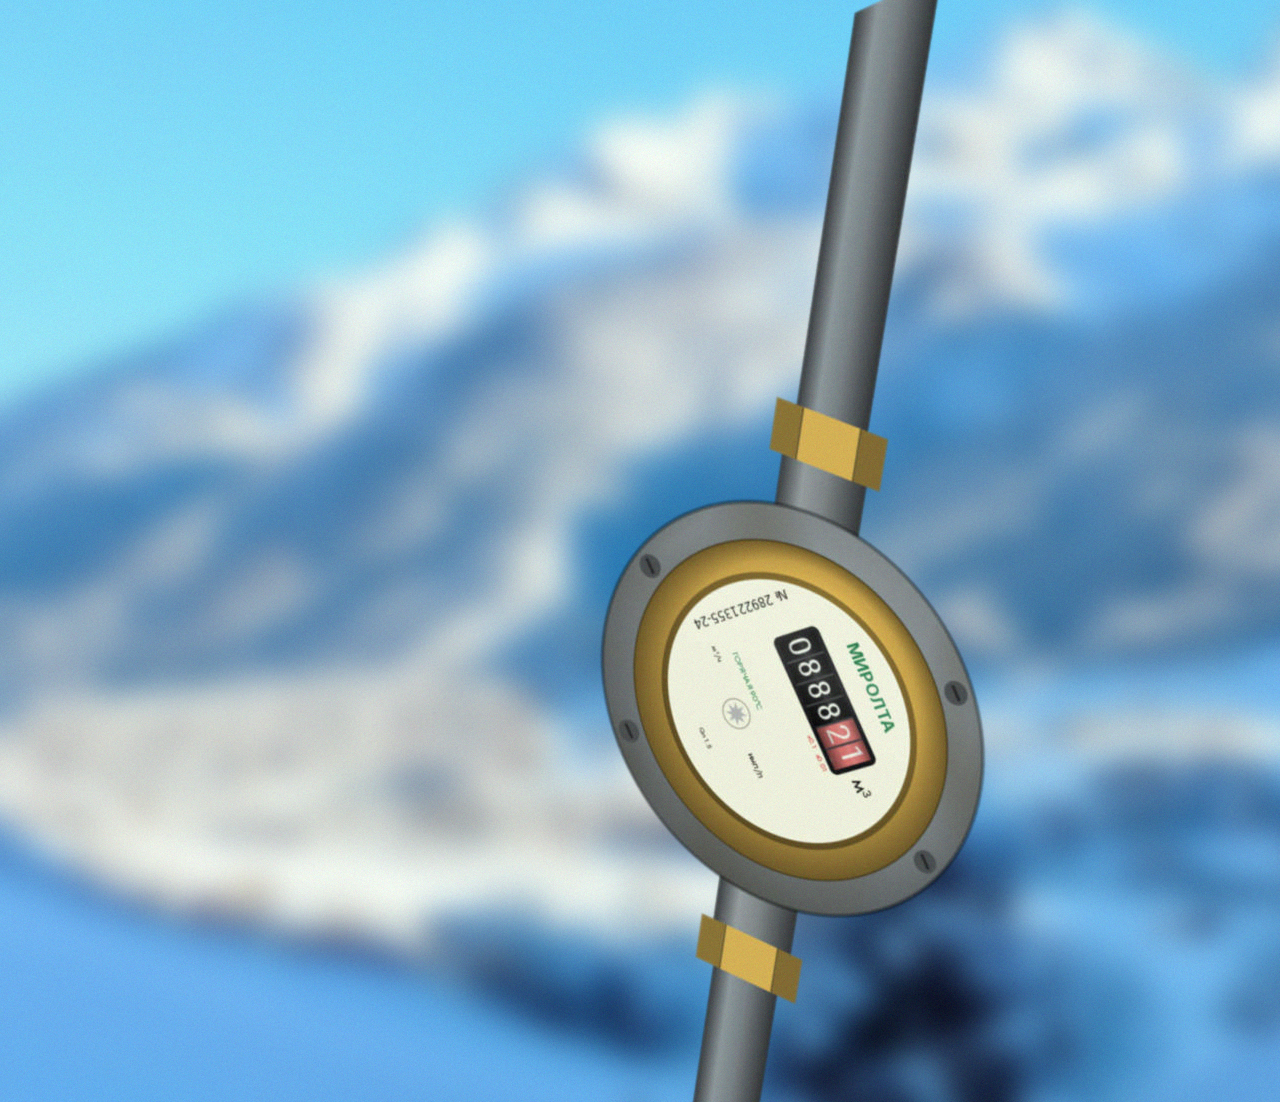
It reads 888.21 m³
